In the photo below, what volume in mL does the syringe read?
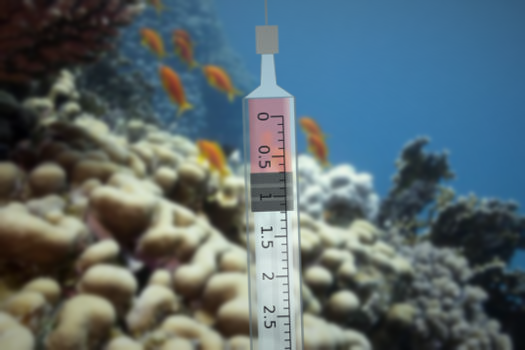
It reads 0.7 mL
